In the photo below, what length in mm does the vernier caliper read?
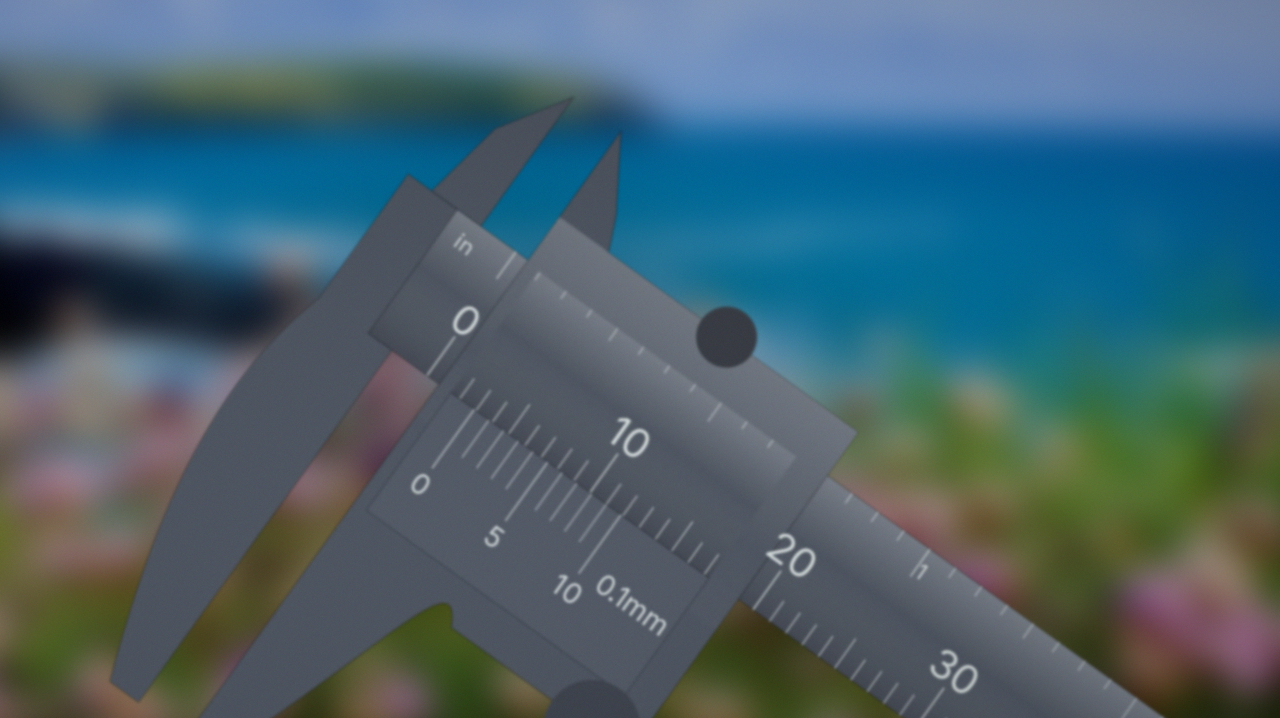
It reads 2.9 mm
